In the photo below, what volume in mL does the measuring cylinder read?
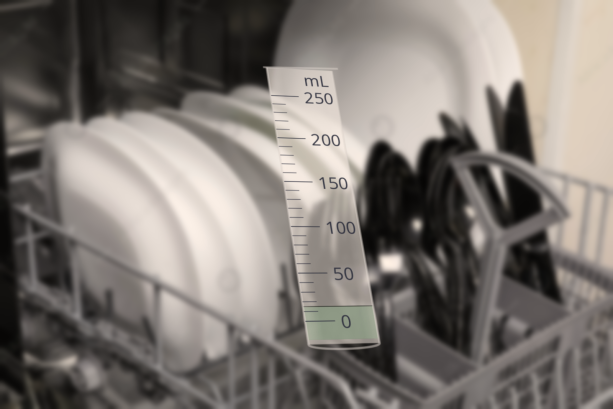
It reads 15 mL
